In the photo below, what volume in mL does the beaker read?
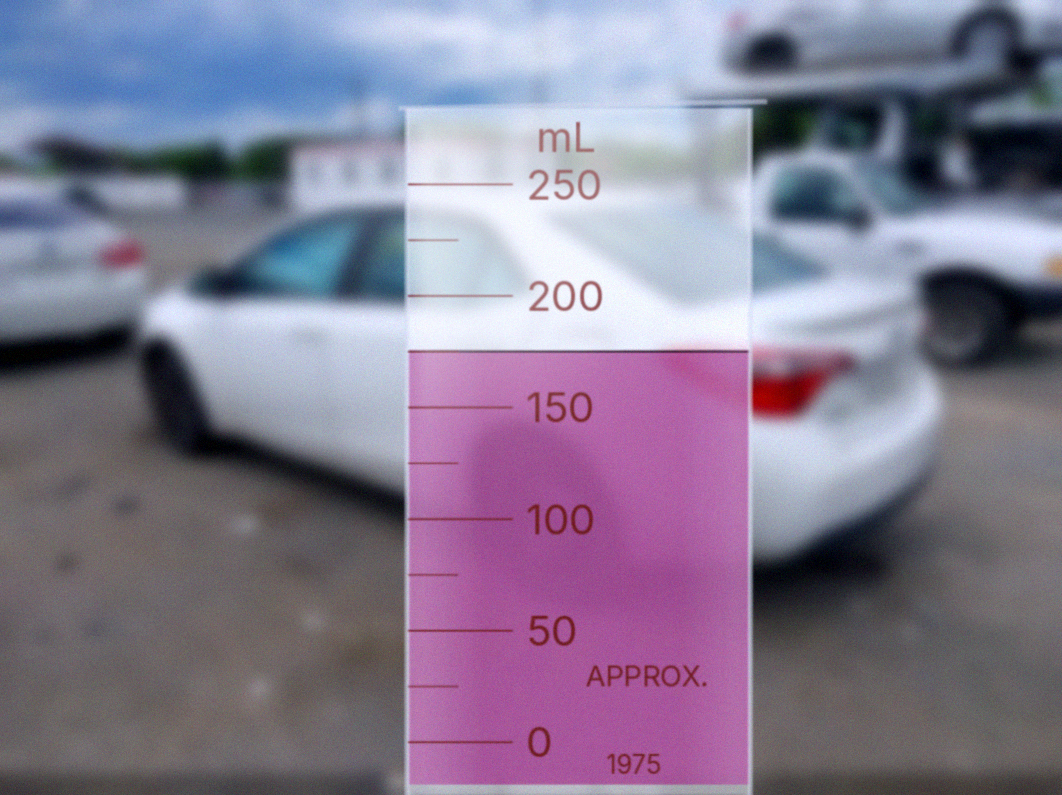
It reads 175 mL
